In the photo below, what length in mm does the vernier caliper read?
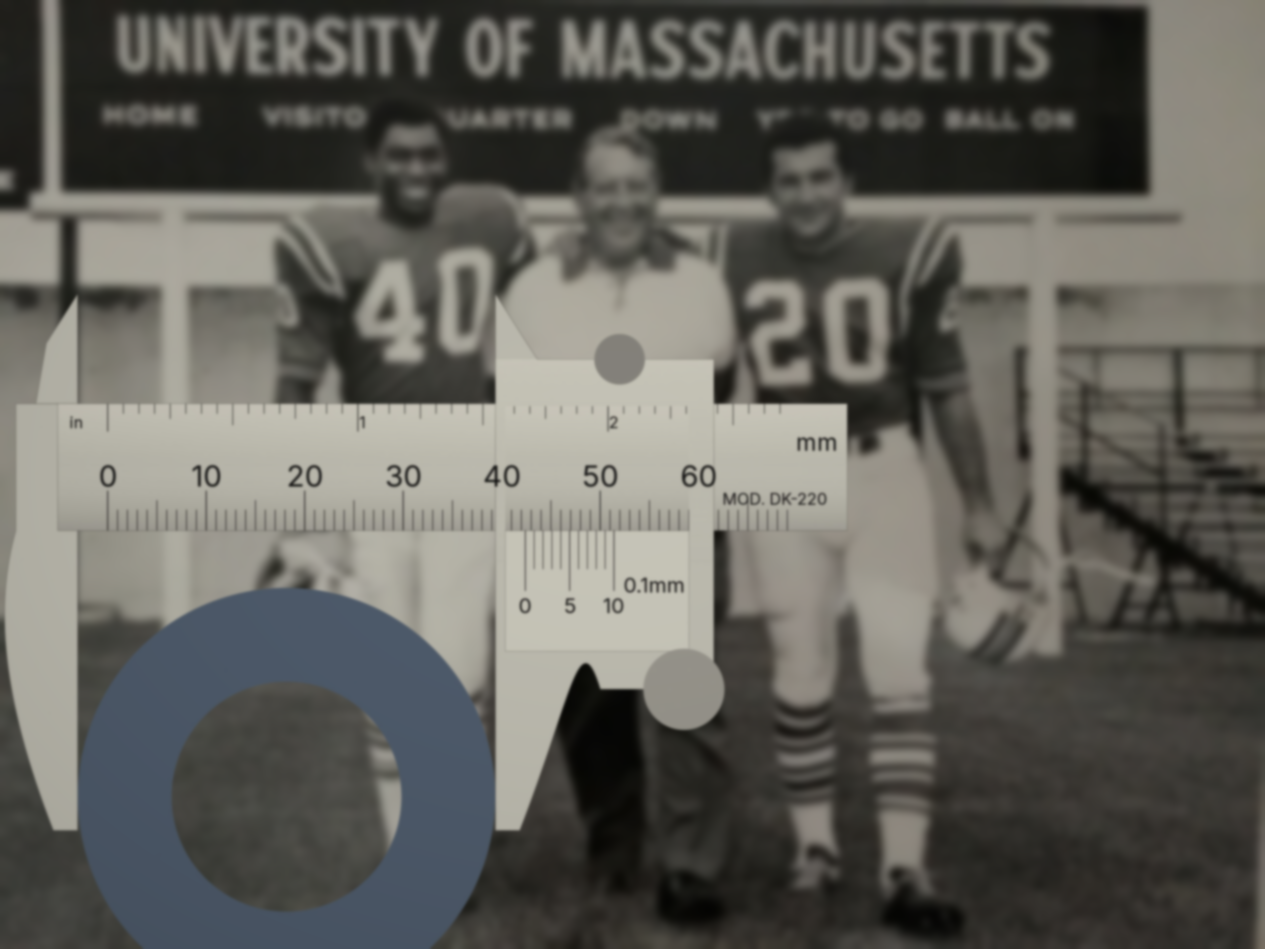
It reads 42.4 mm
